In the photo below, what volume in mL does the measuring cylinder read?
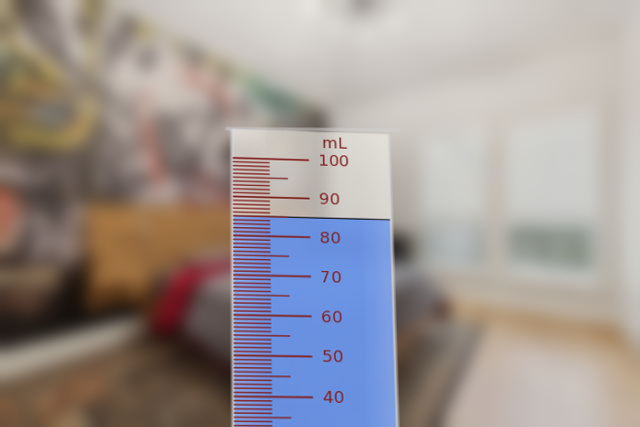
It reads 85 mL
